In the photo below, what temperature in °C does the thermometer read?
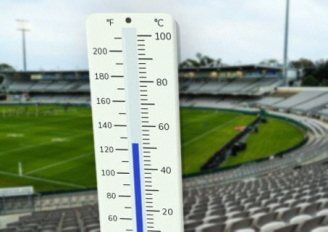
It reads 52 °C
